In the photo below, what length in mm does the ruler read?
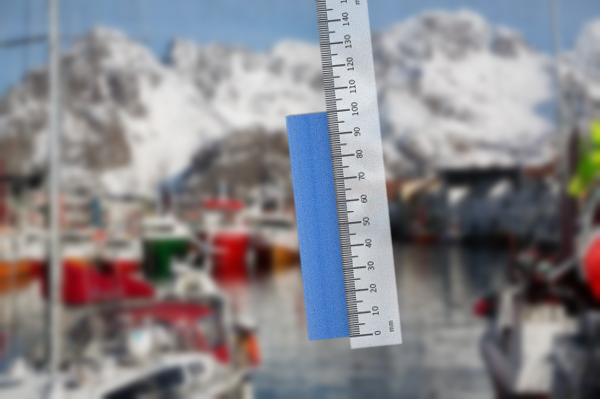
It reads 100 mm
